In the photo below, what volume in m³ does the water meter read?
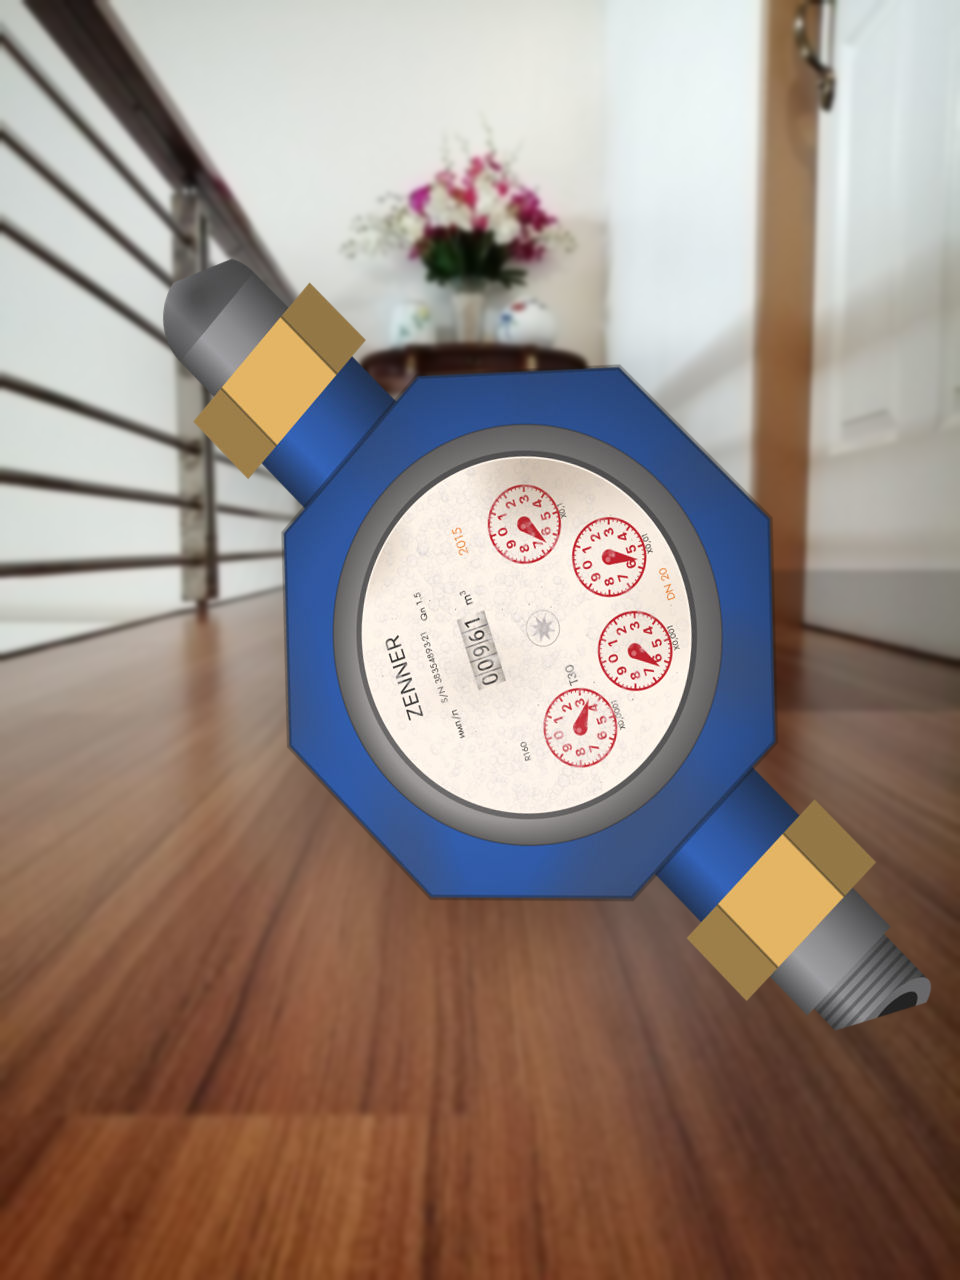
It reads 961.6563 m³
